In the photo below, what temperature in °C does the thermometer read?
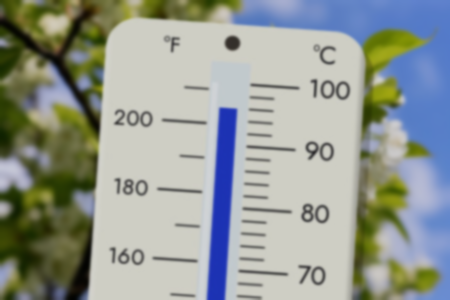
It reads 96 °C
